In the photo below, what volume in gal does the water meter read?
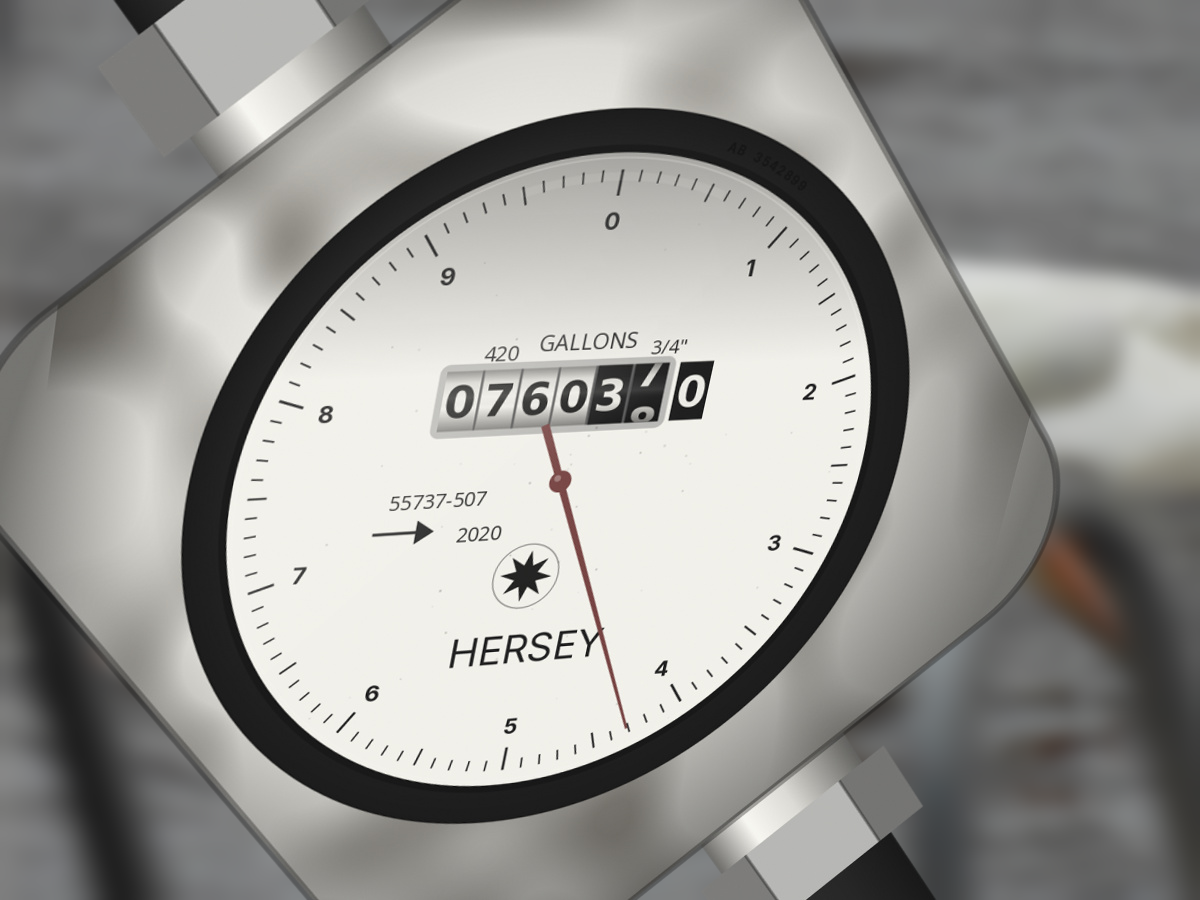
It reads 760374.3 gal
